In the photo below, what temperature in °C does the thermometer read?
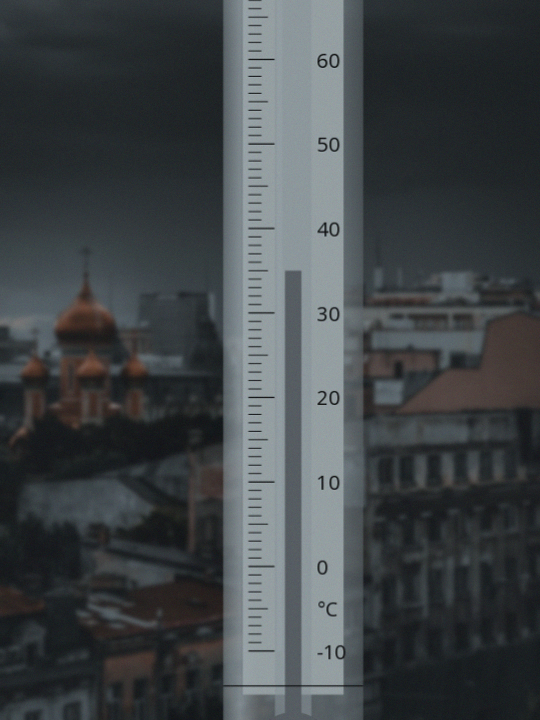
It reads 35 °C
